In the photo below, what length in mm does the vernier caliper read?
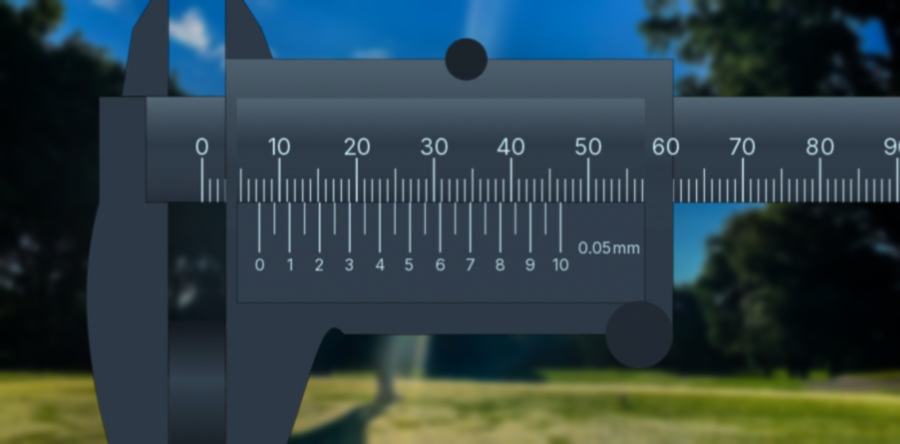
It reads 7.4 mm
